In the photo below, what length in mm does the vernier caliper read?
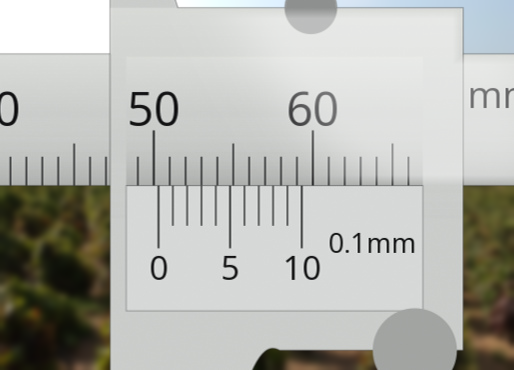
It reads 50.3 mm
